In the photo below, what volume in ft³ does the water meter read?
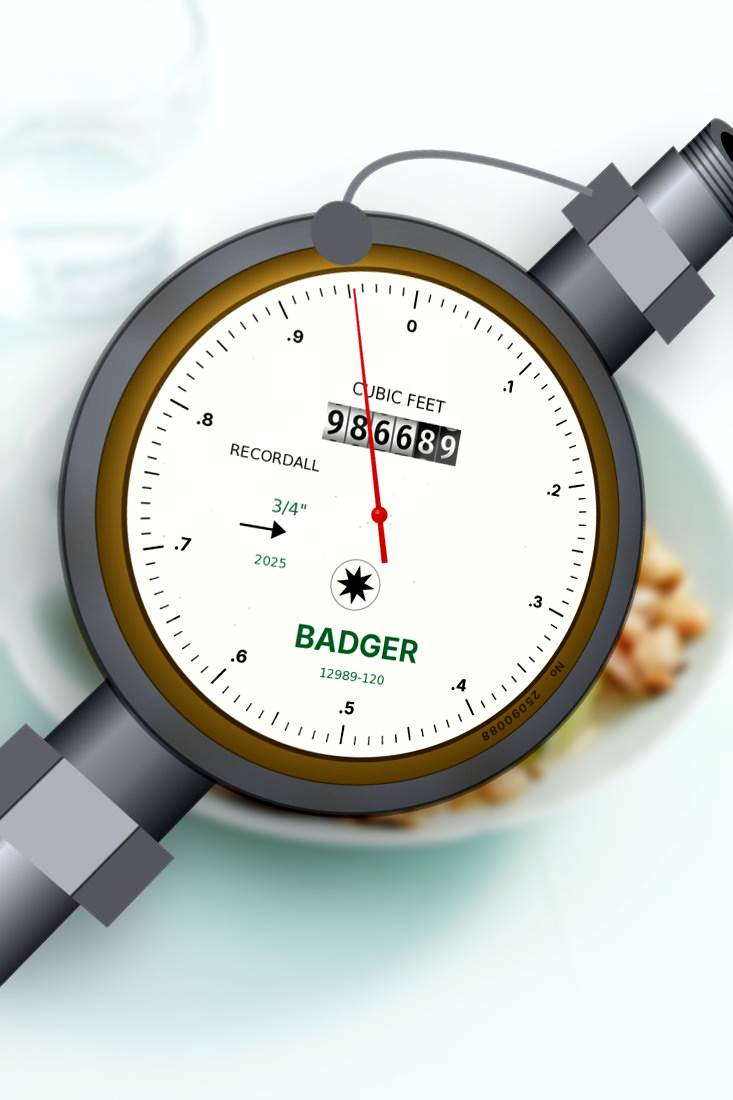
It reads 986688.95 ft³
